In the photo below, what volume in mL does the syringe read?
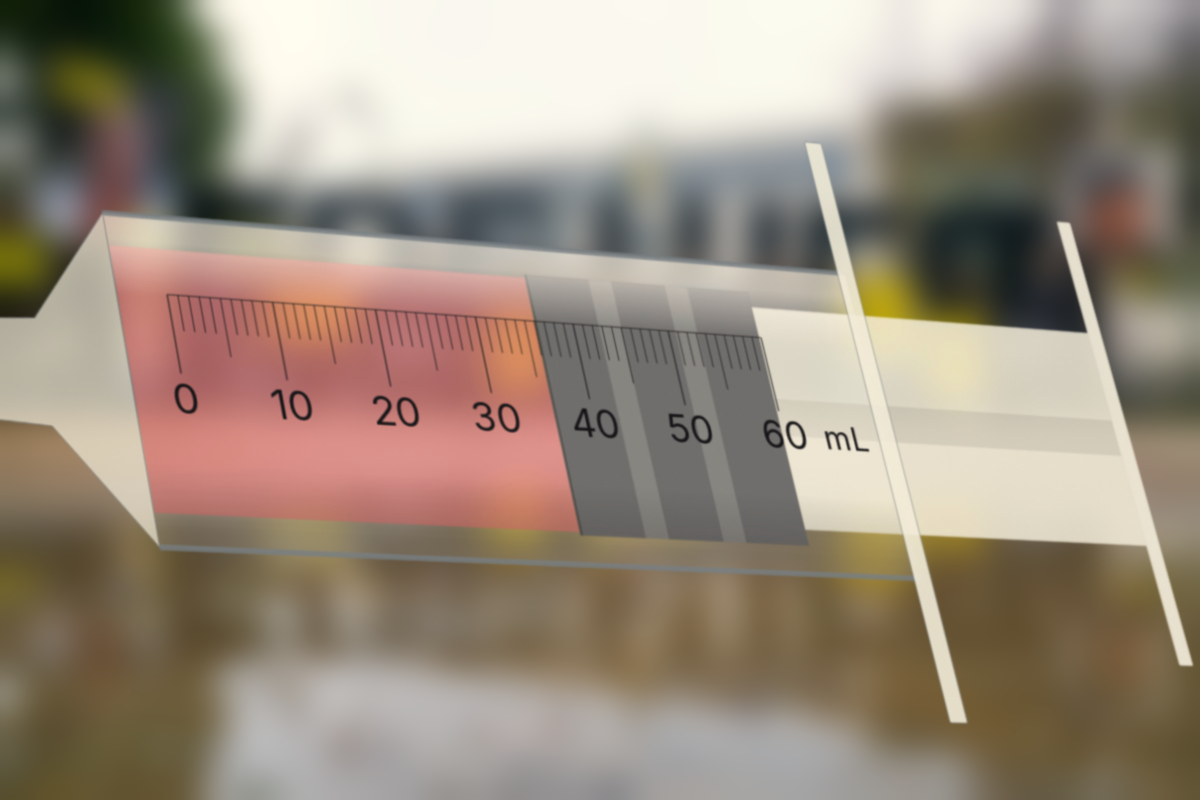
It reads 36 mL
